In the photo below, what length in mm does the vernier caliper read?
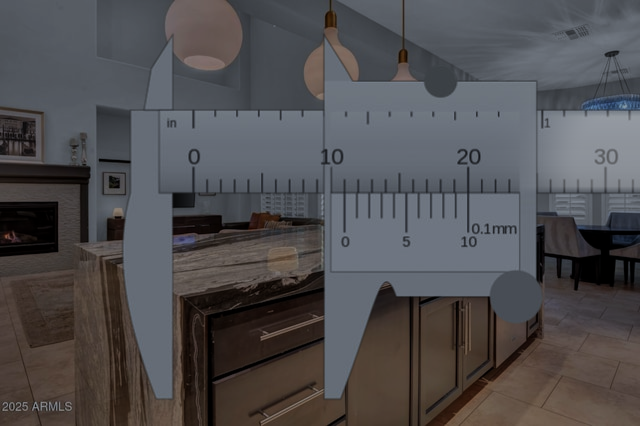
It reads 11.0 mm
